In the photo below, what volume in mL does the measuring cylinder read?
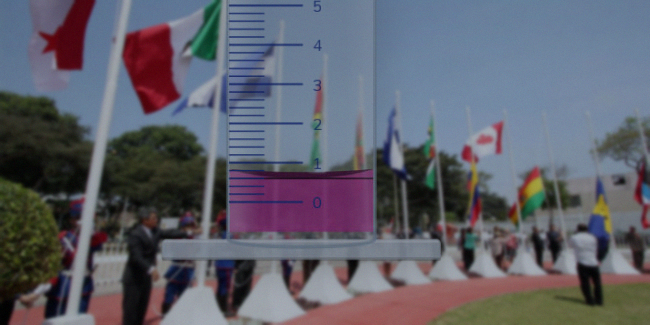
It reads 0.6 mL
